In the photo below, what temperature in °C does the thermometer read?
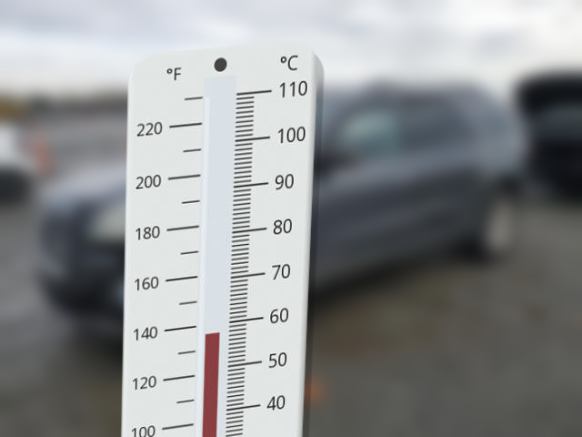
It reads 58 °C
